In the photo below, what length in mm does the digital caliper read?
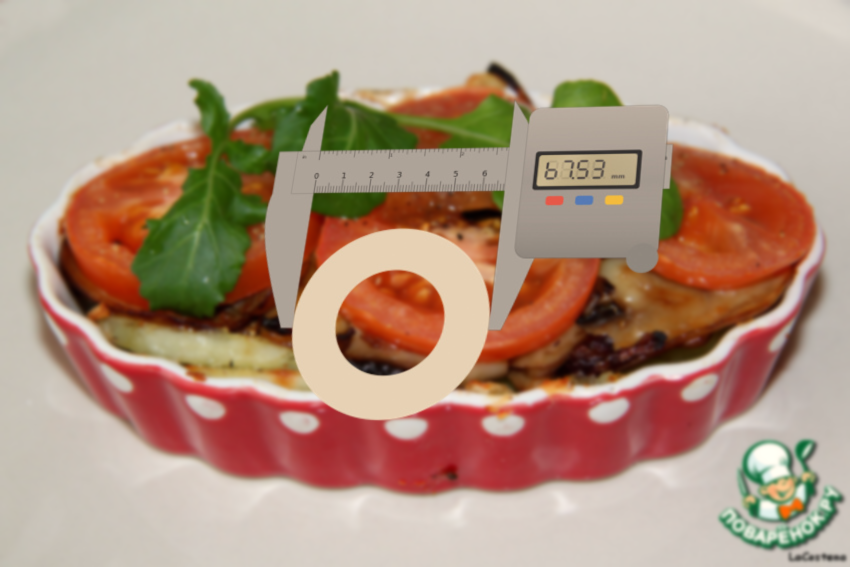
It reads 67.53 mm
